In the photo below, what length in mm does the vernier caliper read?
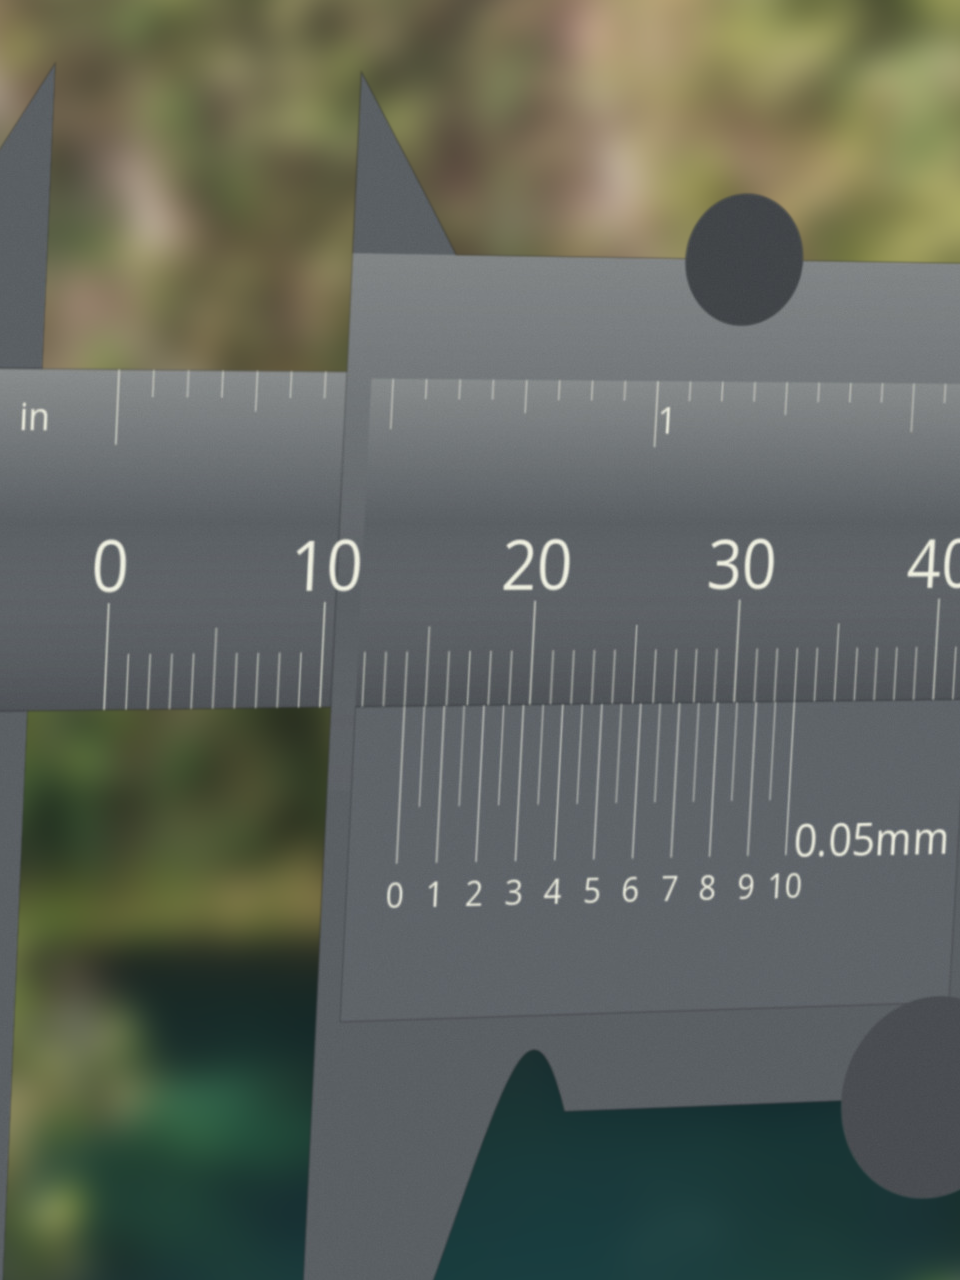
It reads 14.0 mm
